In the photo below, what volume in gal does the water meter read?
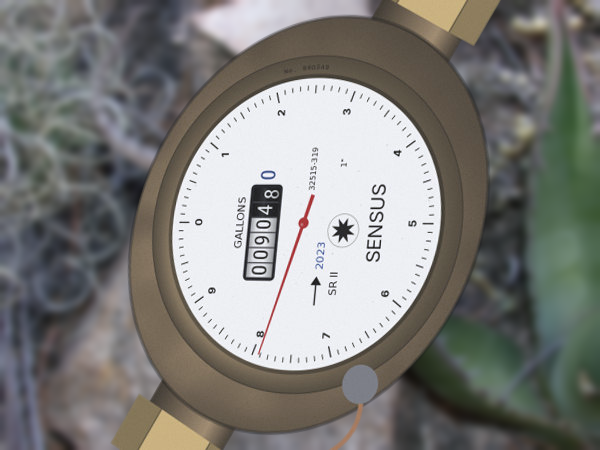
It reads 90477.9 gal
